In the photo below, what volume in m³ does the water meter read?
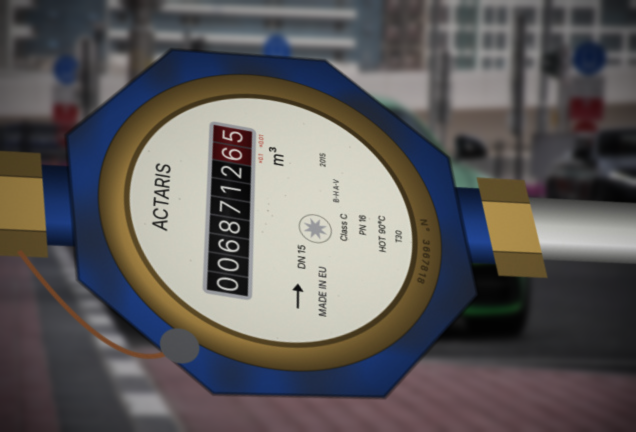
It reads 68712.65 m³
